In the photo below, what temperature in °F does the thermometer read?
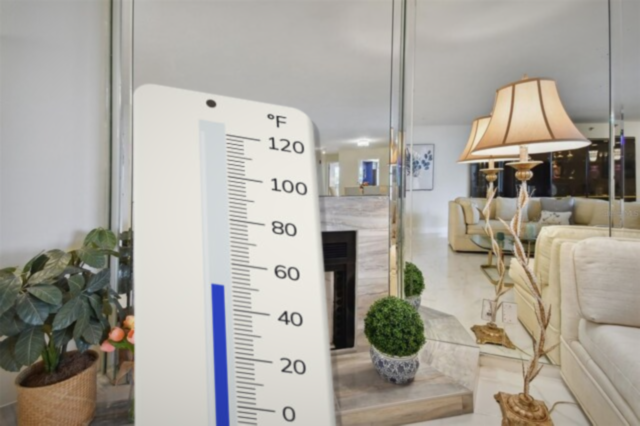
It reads 50 °F
